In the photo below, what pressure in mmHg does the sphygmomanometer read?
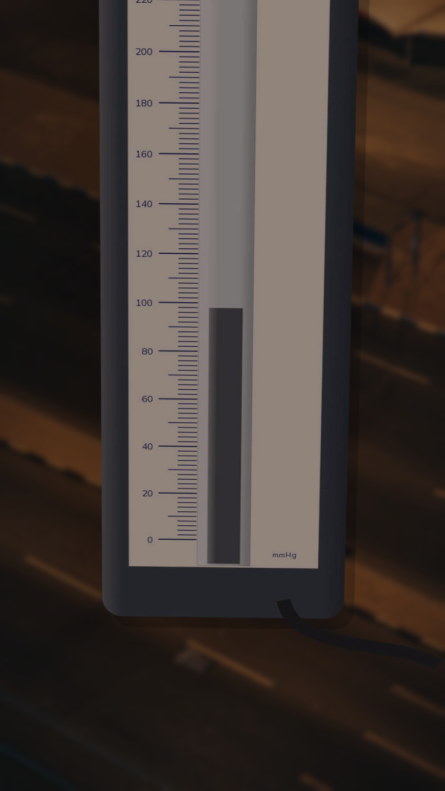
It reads 98 mmHg
